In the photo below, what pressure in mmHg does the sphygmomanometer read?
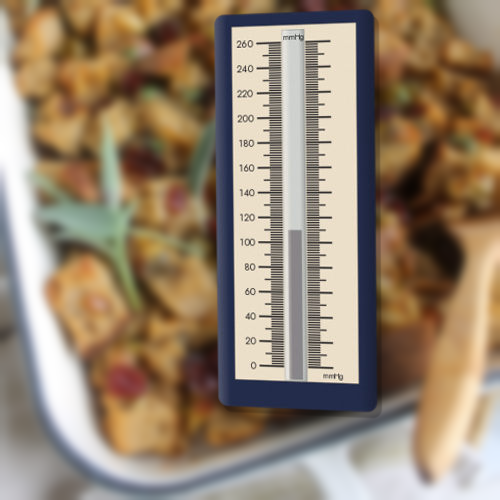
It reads 110 mmHg
